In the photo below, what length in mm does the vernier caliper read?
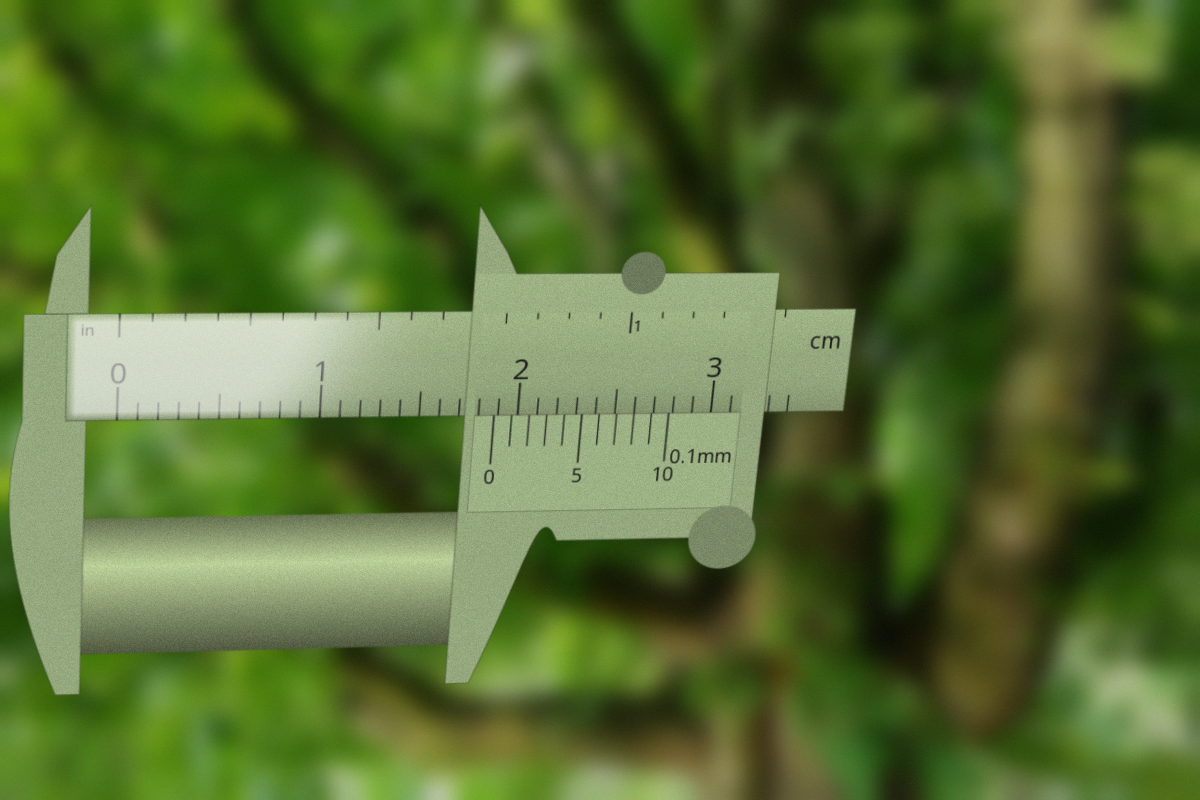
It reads 18.8 mm
